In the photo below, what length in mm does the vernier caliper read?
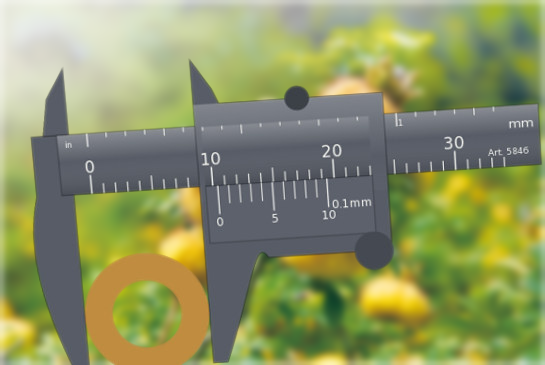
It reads 10.4 mm
